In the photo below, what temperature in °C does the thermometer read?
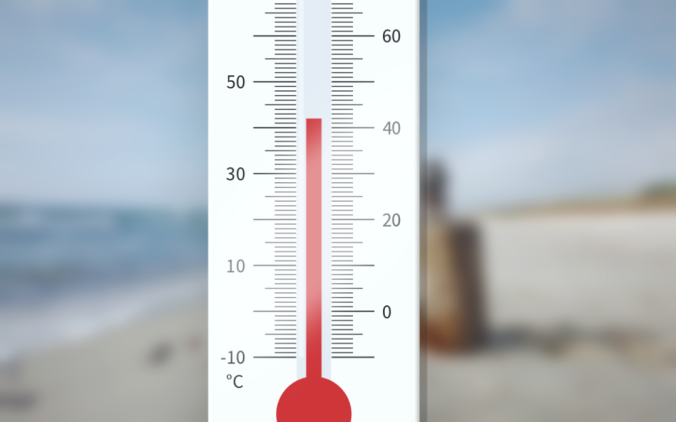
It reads 42 °C
